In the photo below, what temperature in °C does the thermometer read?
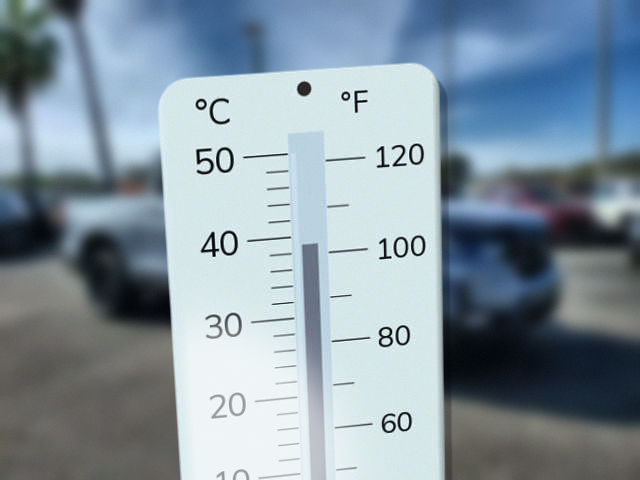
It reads 39 °C
